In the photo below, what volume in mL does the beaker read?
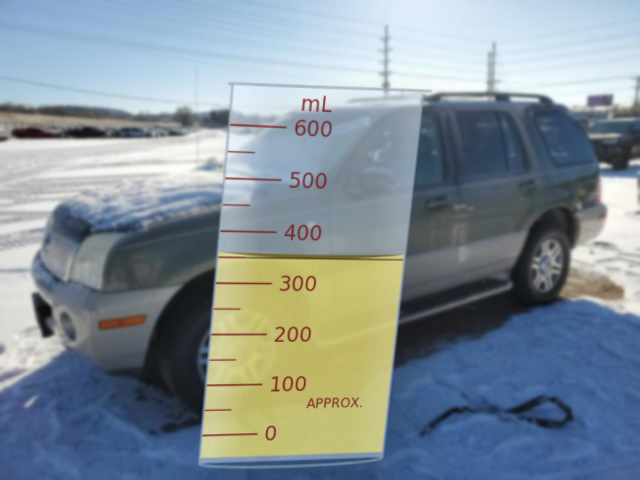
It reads 350 mL
